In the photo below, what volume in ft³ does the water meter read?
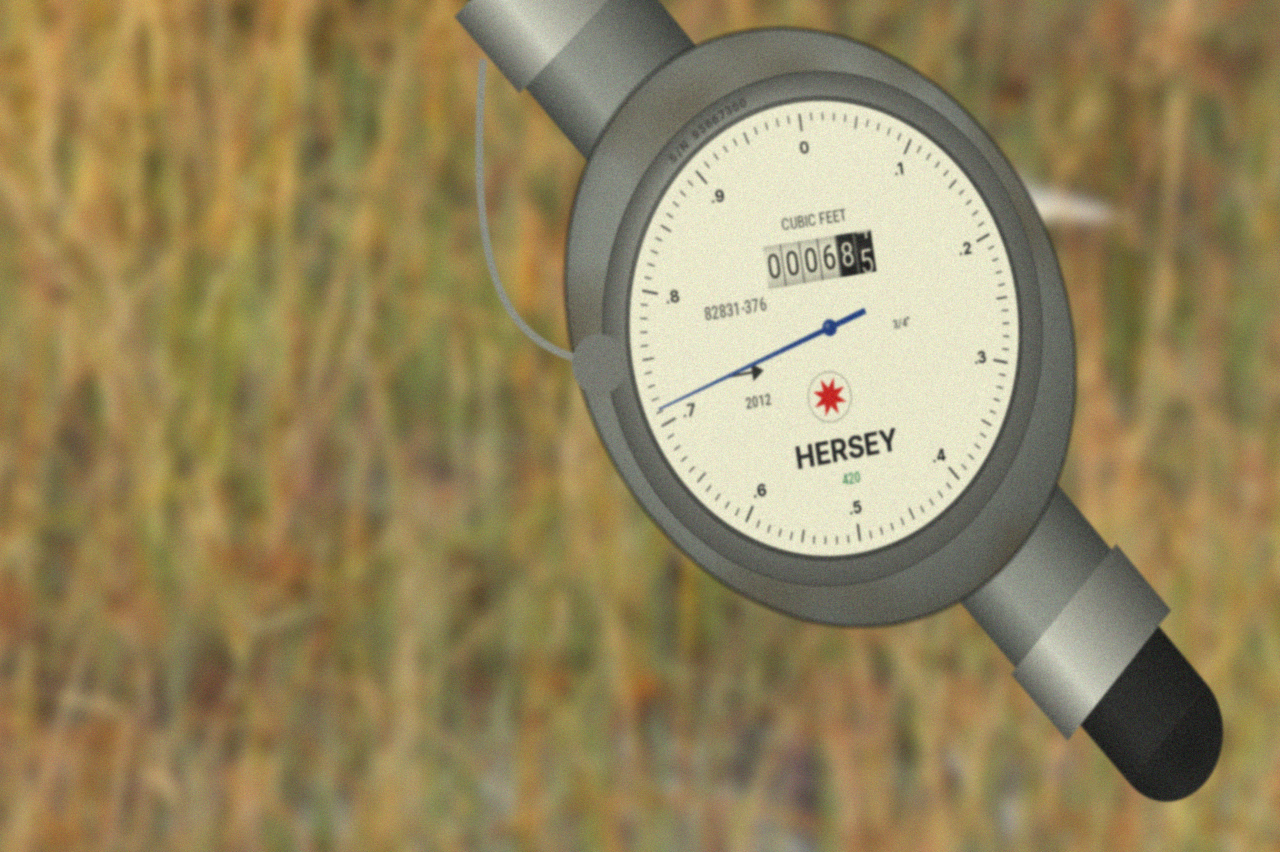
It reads 684.71 ft³
